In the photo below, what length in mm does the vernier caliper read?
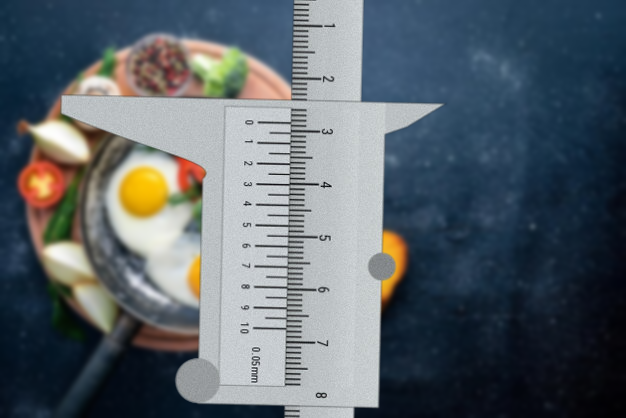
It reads 28.5 mm
